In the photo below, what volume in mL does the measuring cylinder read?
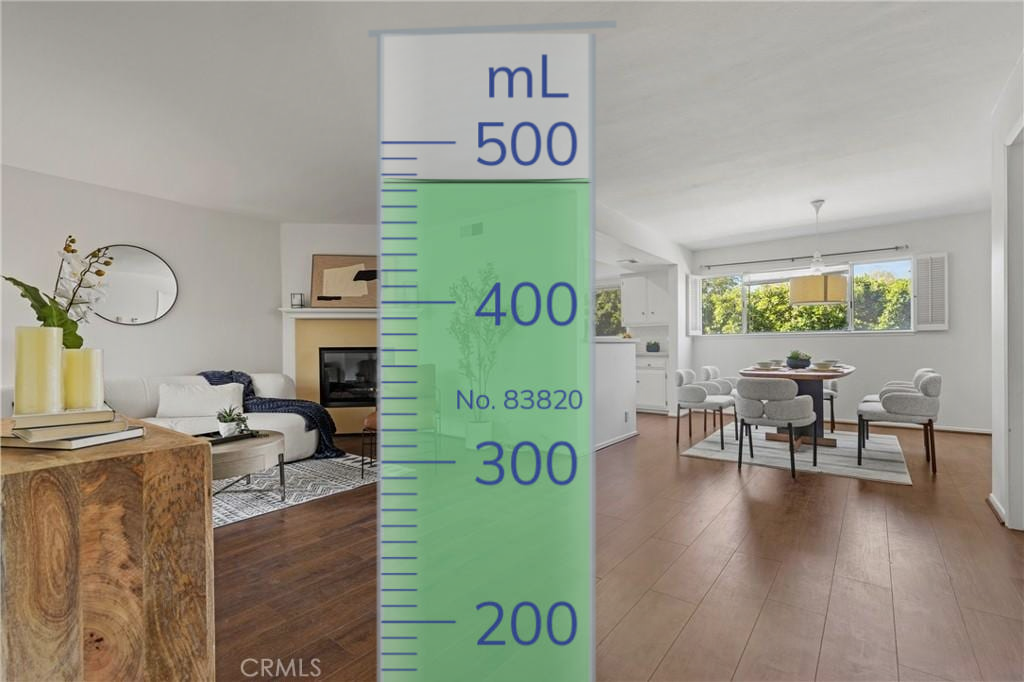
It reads 475 mL
